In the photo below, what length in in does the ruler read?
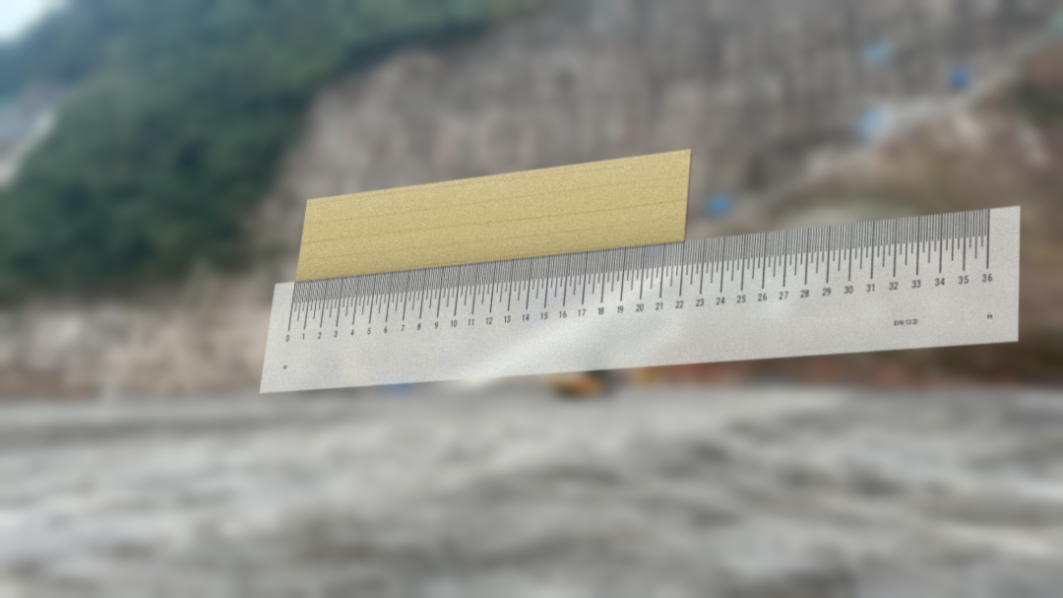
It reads 22 in
